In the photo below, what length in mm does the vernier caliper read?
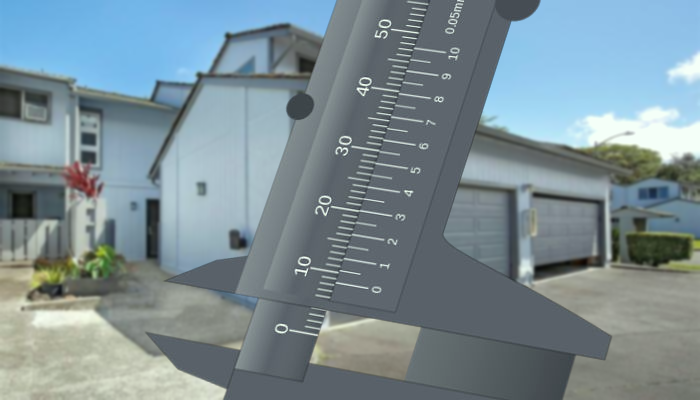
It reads 8.4 mm
